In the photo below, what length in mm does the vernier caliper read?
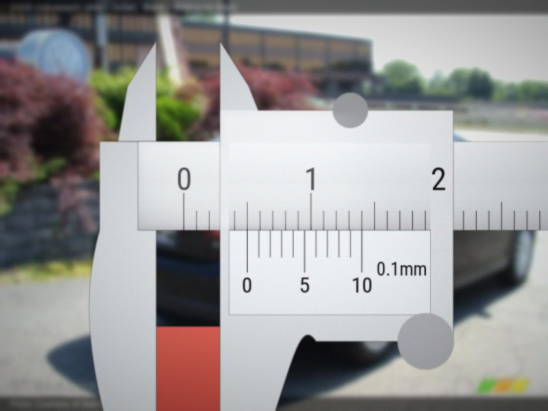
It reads 5.0 mm
